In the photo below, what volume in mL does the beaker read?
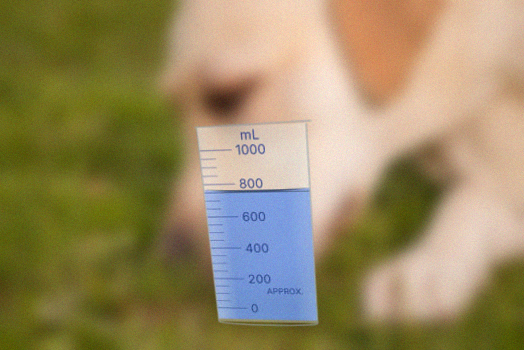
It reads 750 mL
